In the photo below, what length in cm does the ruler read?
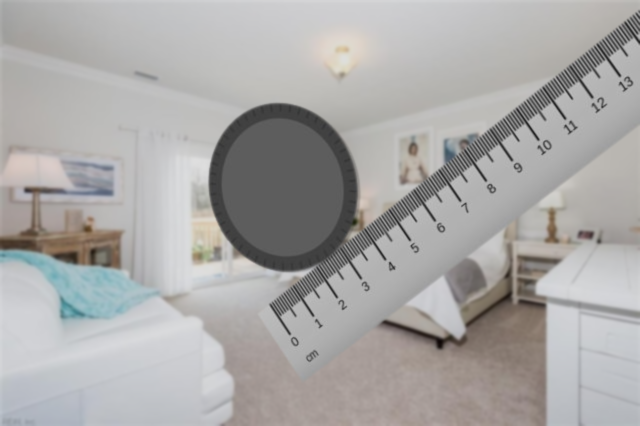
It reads 5 cm
